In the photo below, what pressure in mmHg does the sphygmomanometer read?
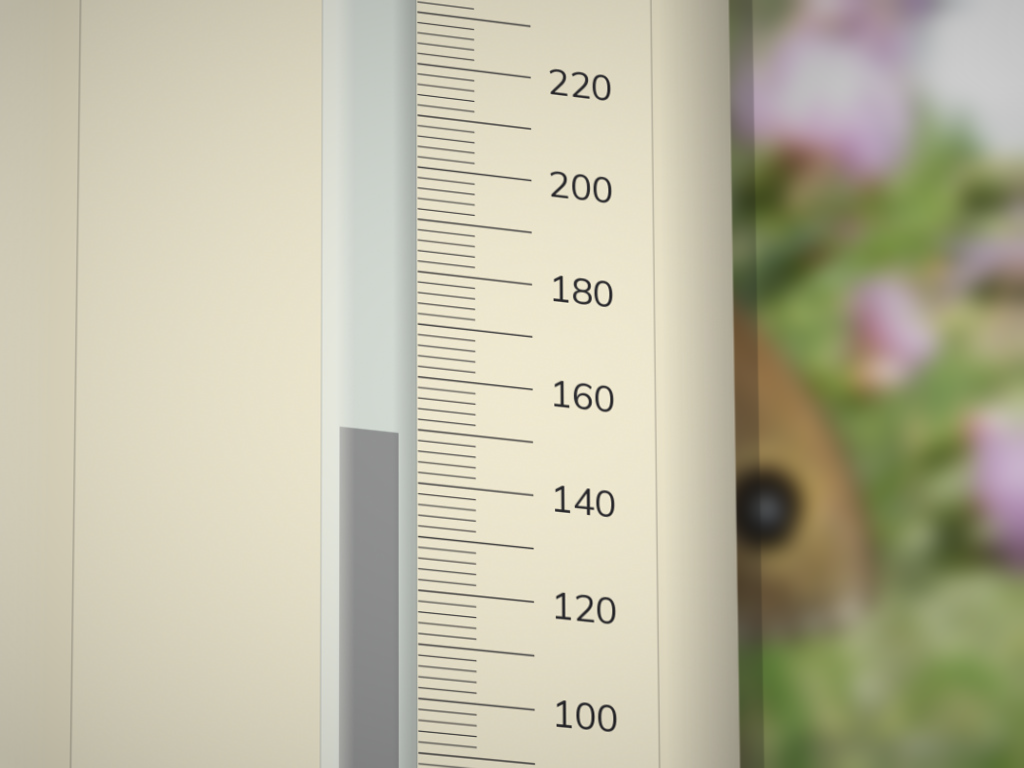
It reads 149 mmHg
